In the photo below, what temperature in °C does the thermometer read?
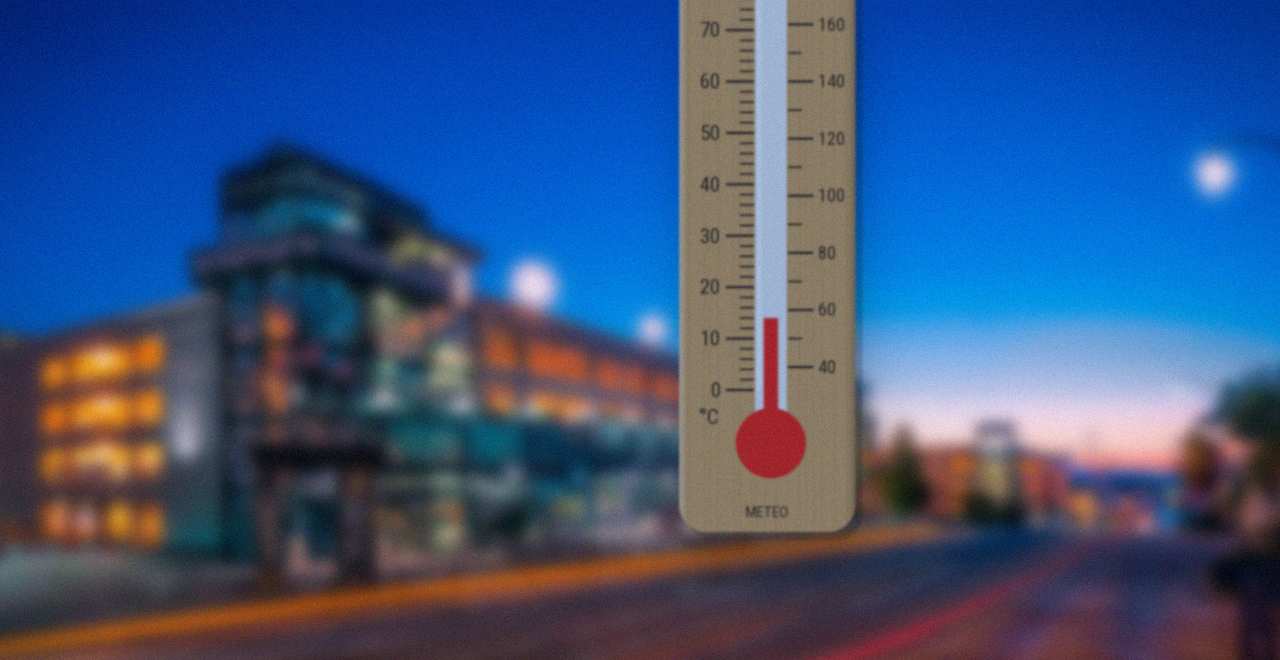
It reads 14 °C
